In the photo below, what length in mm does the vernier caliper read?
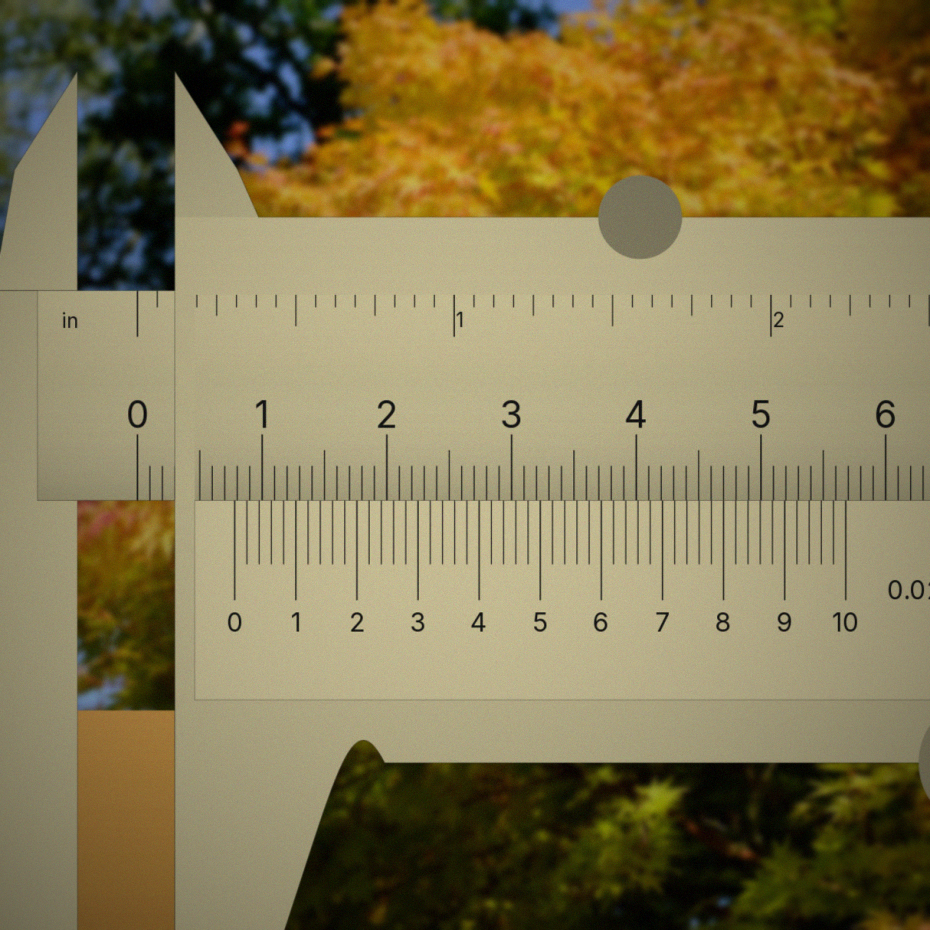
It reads 7.8 mm
